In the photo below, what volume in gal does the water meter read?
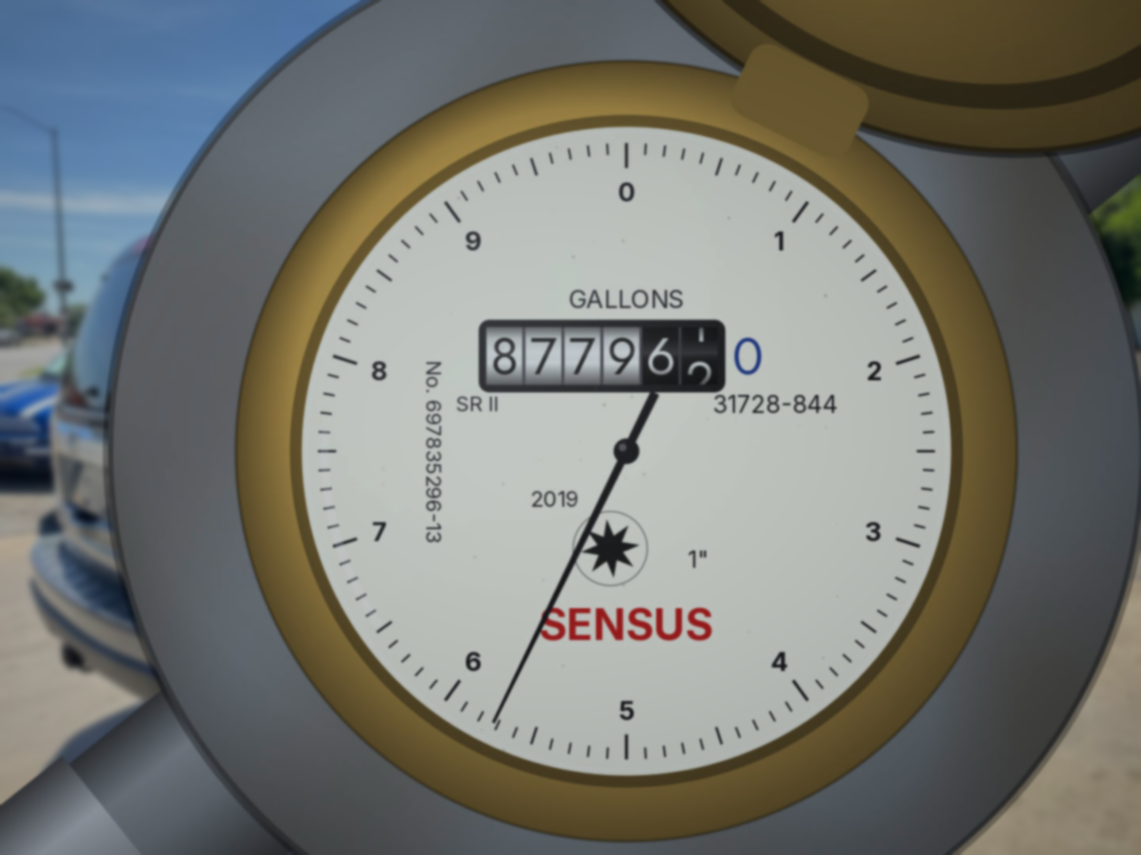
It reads 8779615.7 gal
